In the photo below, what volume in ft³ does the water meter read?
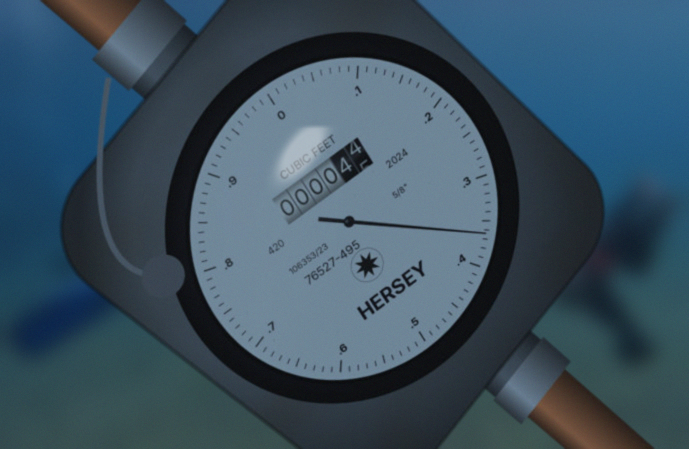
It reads 44.36 ft³
